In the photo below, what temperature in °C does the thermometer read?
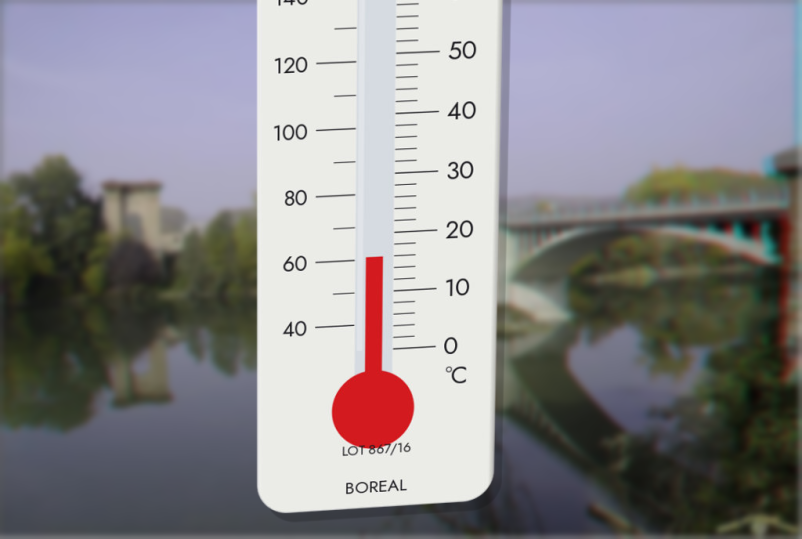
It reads 16 °C
